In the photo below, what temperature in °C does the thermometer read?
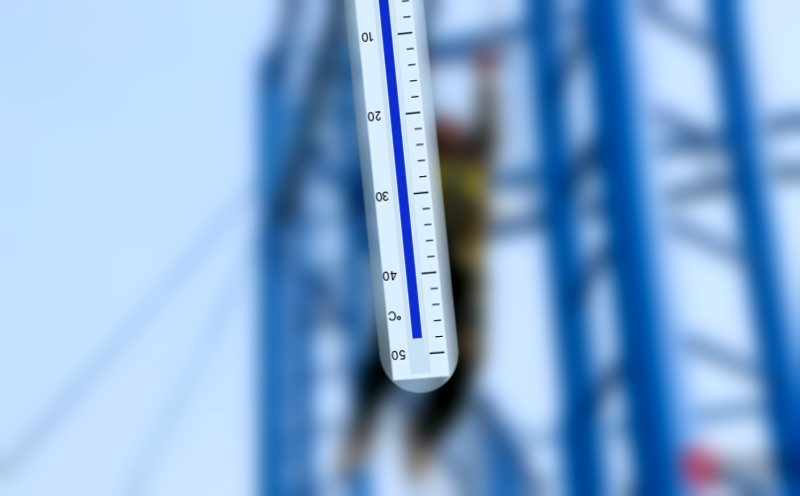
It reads 48 °C
